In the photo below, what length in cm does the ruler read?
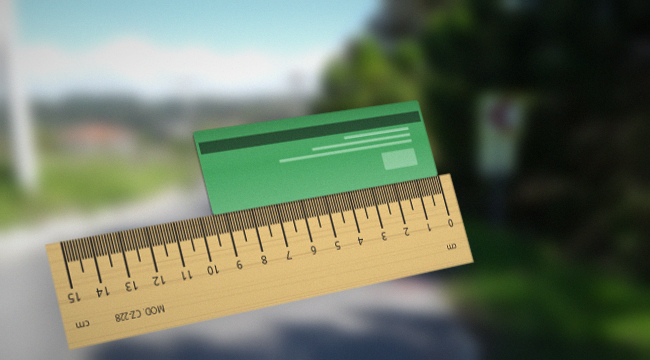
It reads 9.5 cm
